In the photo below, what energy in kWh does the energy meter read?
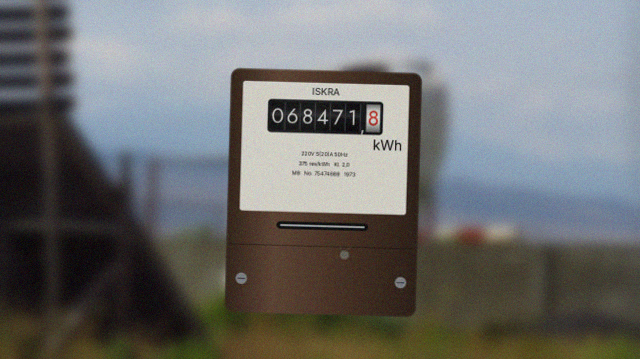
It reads 68471.8 kWh
